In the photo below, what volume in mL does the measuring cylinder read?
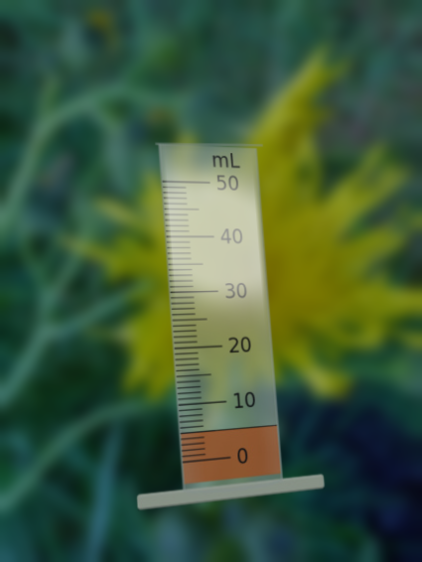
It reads 5 mL
